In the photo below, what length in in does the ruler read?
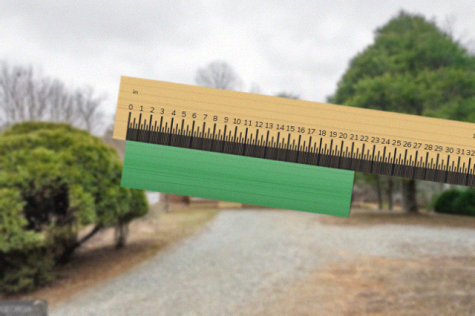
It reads 21.5 in
